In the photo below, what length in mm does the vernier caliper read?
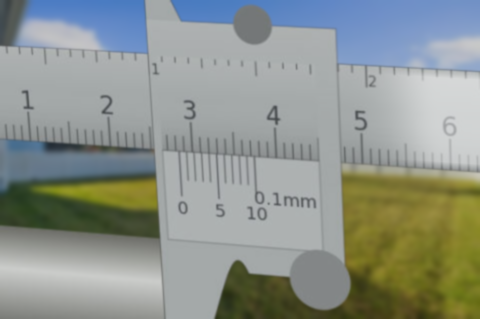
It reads 28.4 mm
